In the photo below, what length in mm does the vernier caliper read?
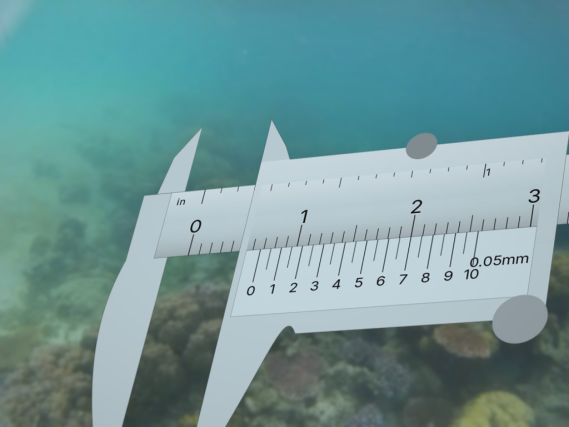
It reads 6.7 mm
